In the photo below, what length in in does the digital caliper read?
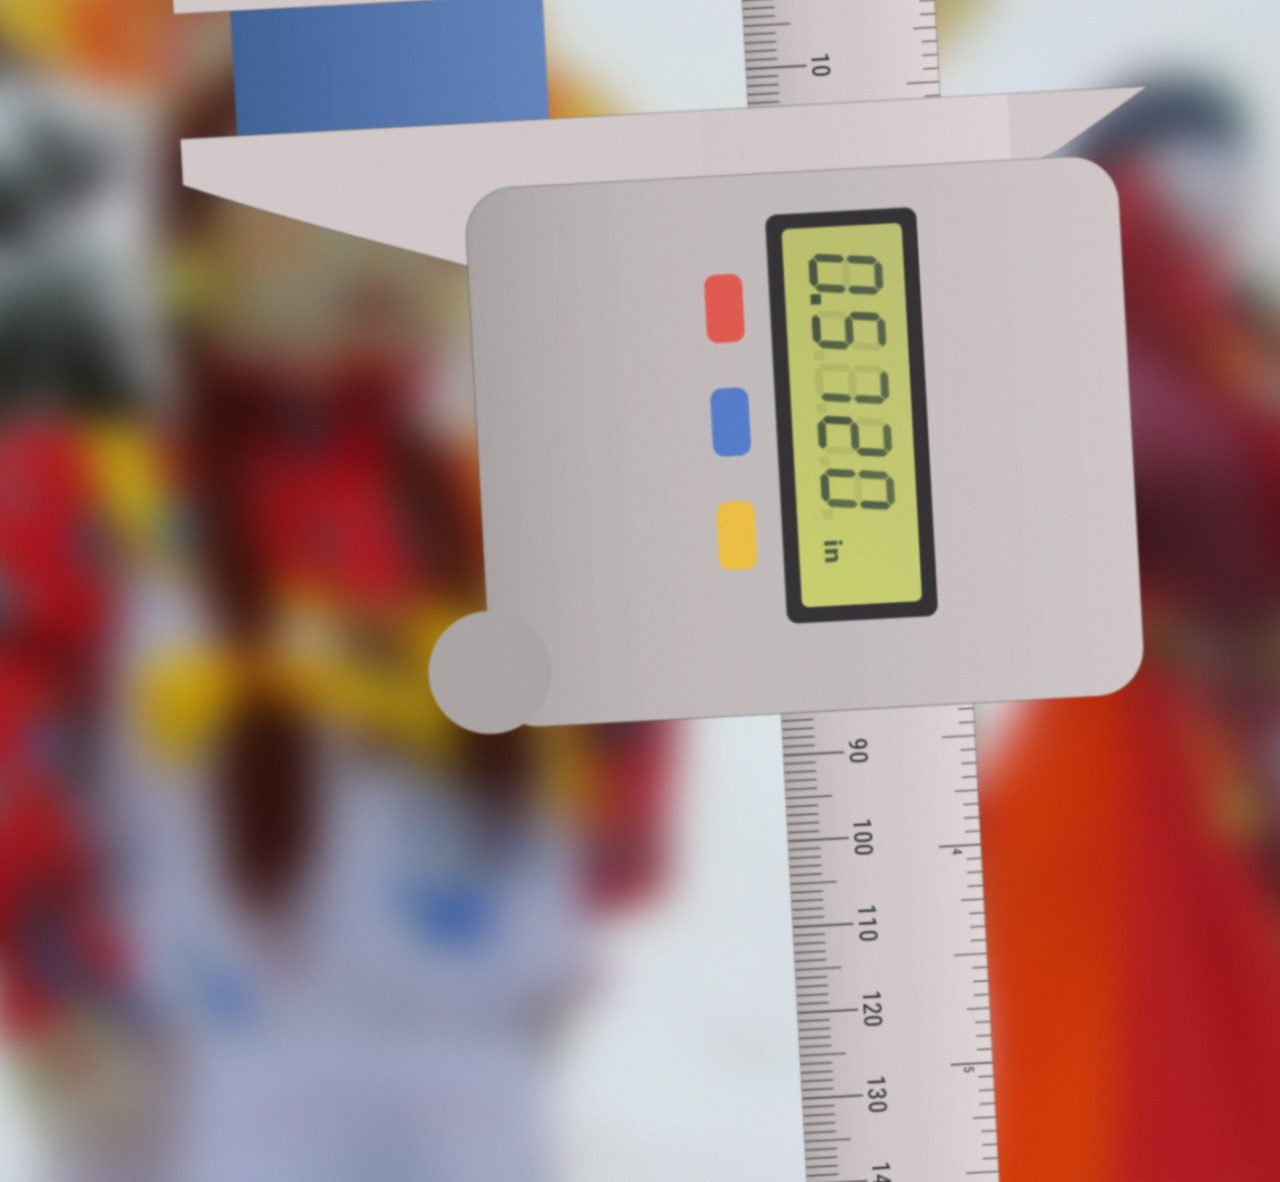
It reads 0.5720 in
